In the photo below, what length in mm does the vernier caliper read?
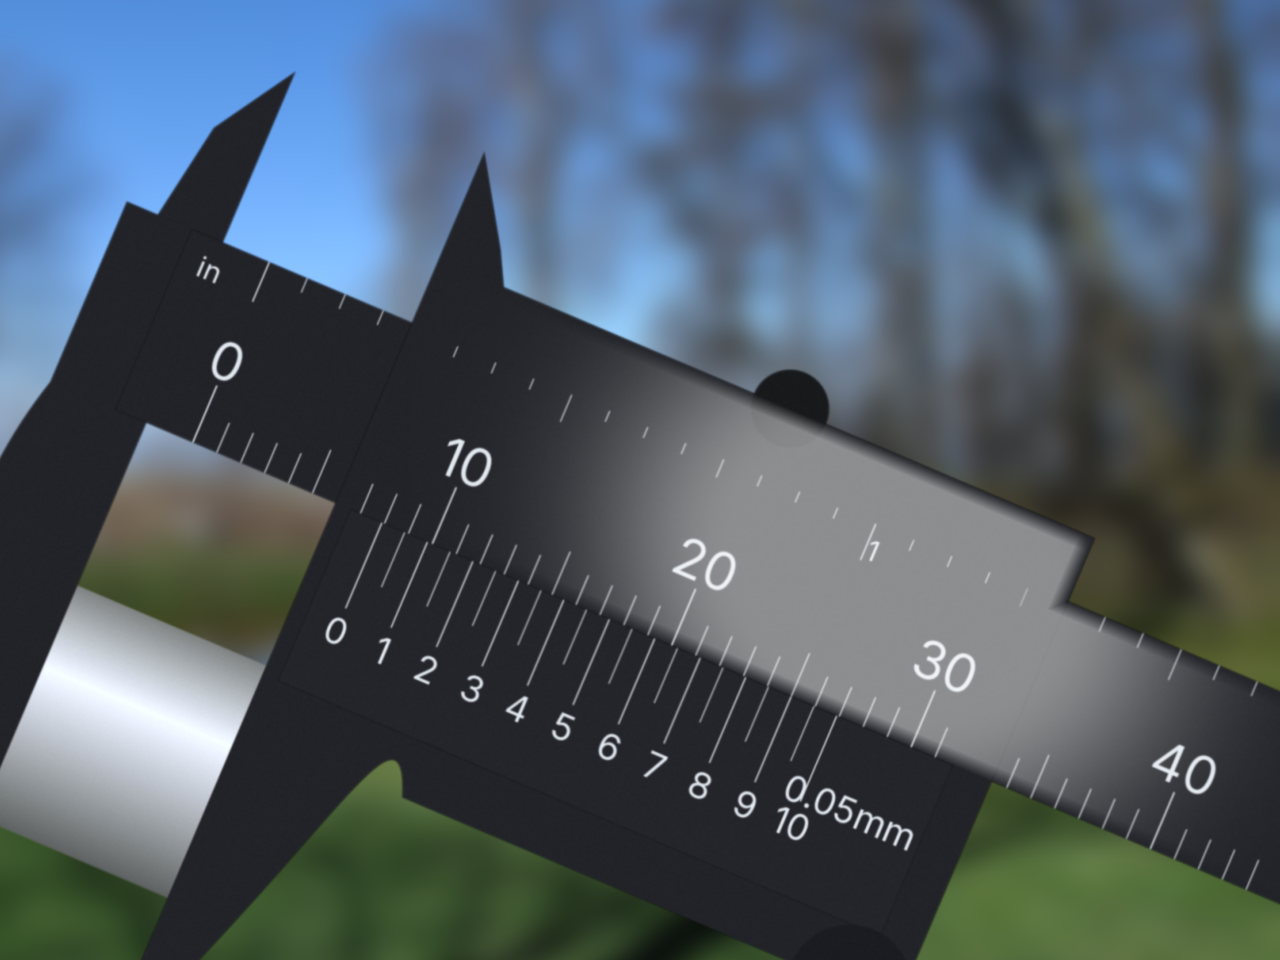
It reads 7.9 mm
